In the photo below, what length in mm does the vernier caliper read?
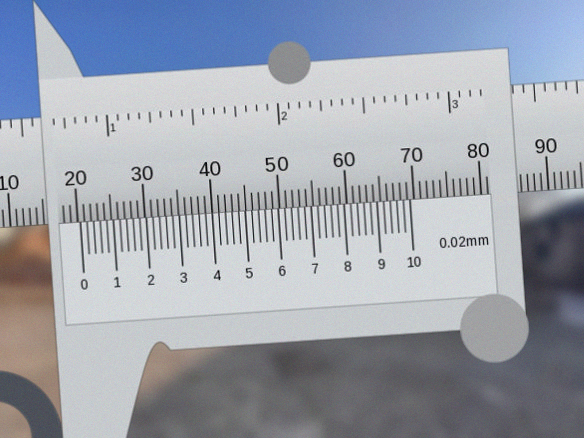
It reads 20.4 mm
